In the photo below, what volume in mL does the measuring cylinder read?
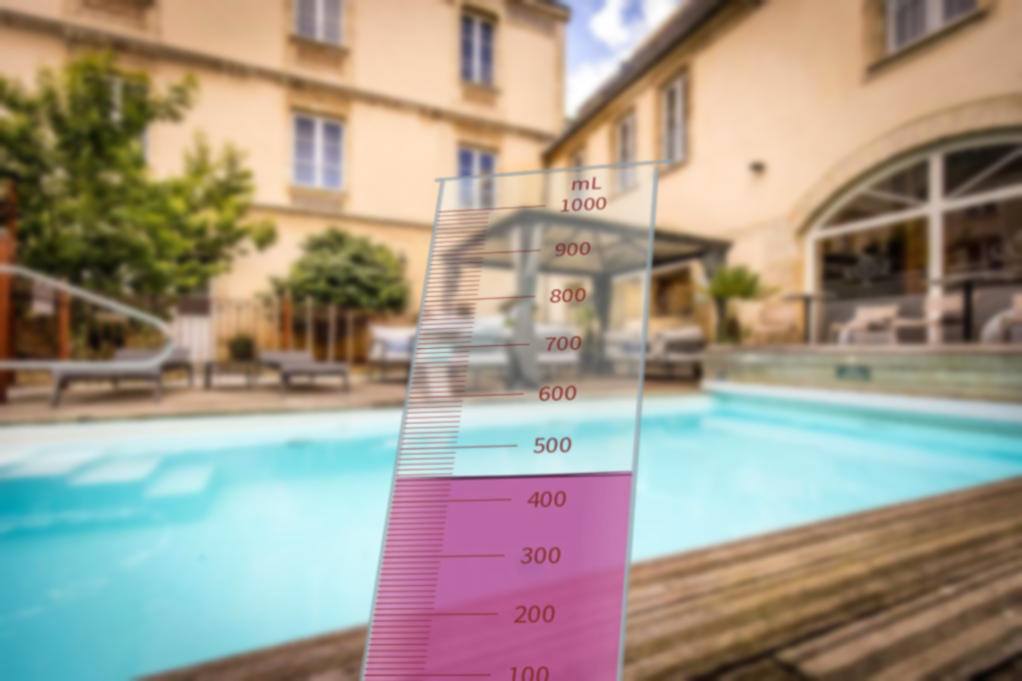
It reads 440 mL
